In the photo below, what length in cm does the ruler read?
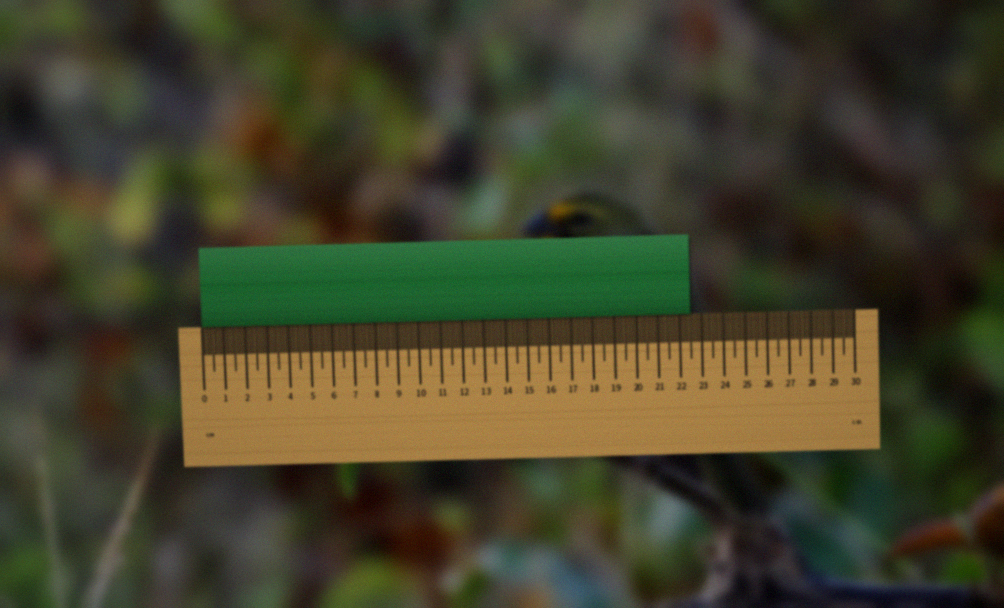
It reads 22.5 cm
